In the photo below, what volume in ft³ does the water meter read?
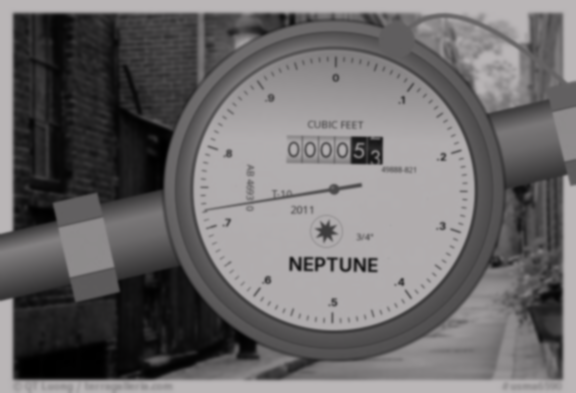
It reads 52.72 ft³
